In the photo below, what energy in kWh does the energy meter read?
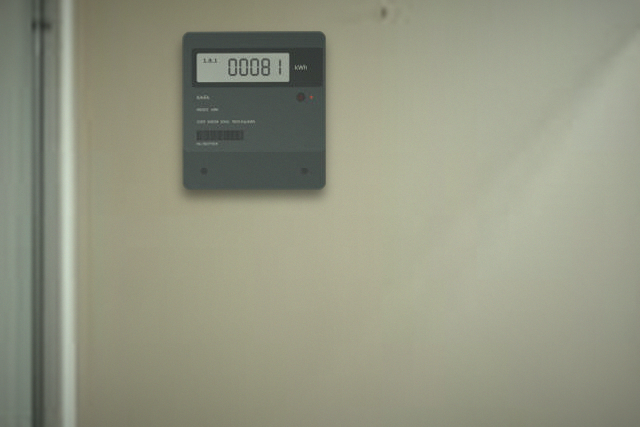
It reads 81 kWh
